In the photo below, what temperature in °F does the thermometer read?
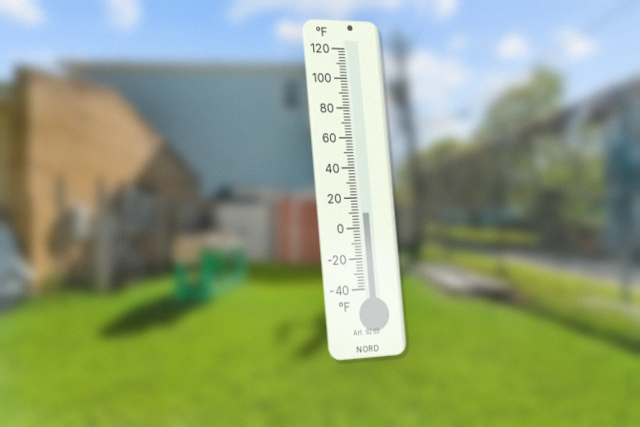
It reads 10 °F
